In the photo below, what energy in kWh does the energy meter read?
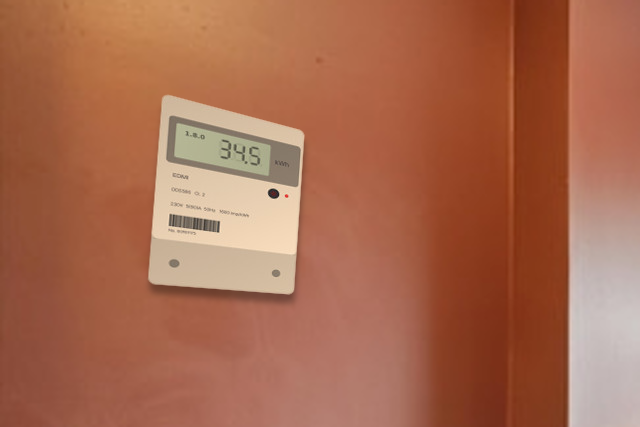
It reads 34.5 kWh
